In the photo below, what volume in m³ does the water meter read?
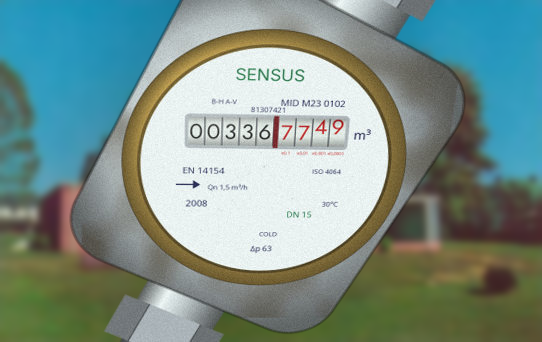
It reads 336.7749 m³
